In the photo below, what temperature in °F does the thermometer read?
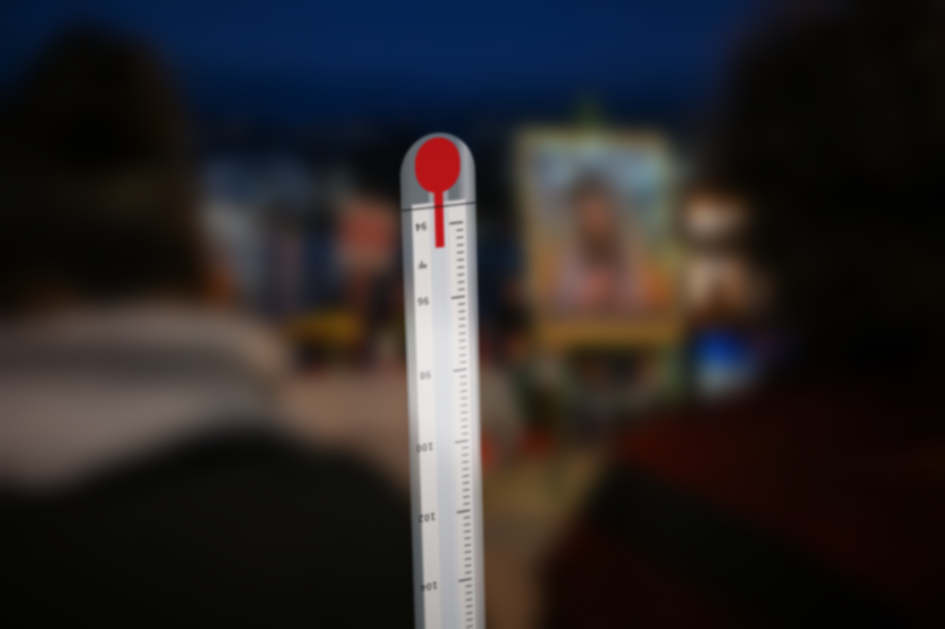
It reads 94.6 °F
